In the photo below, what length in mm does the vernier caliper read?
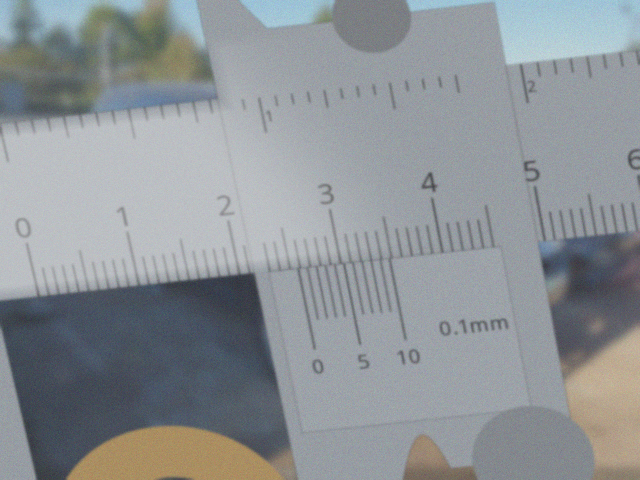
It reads 25.8 mm
